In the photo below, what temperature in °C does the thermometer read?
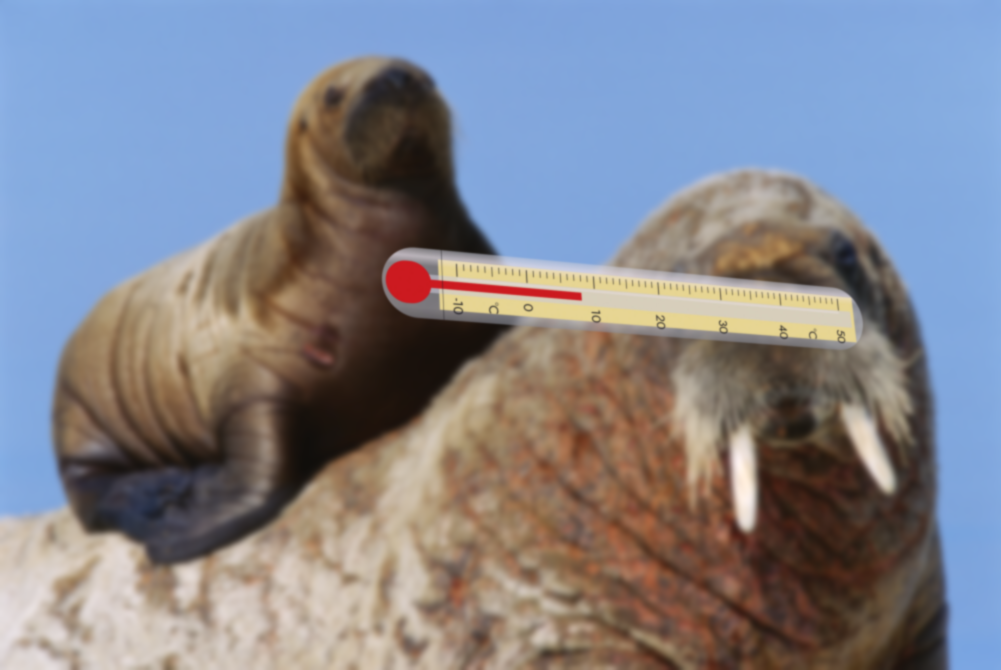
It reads 8 °C
